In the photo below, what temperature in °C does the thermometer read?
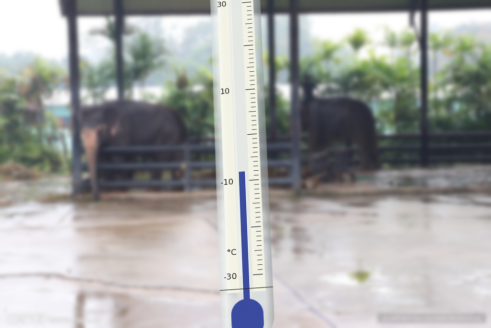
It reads -8 °C
